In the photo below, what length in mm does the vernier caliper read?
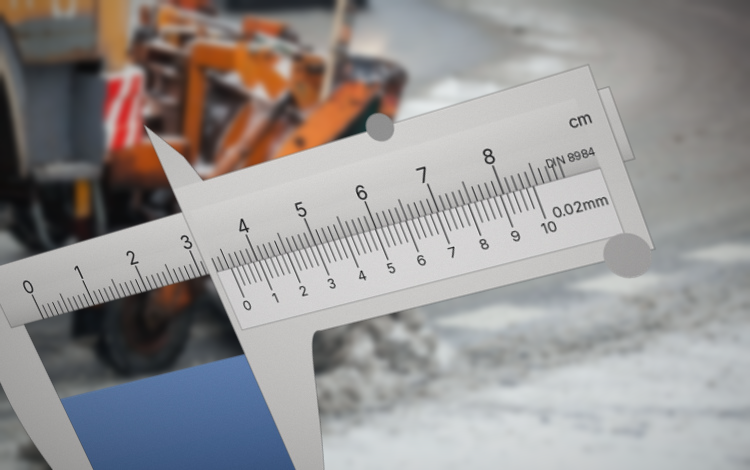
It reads 35.4 mm
